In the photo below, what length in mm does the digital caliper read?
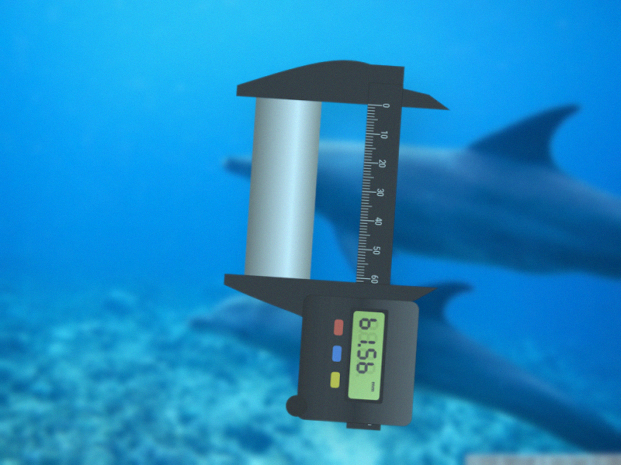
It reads 61.56 mm
